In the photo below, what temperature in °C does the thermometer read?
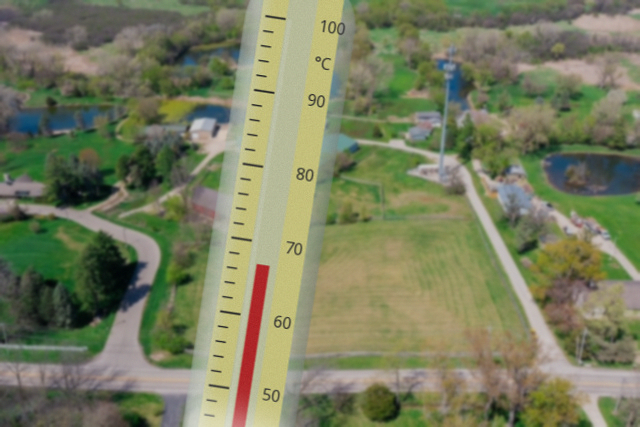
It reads 67 °C
